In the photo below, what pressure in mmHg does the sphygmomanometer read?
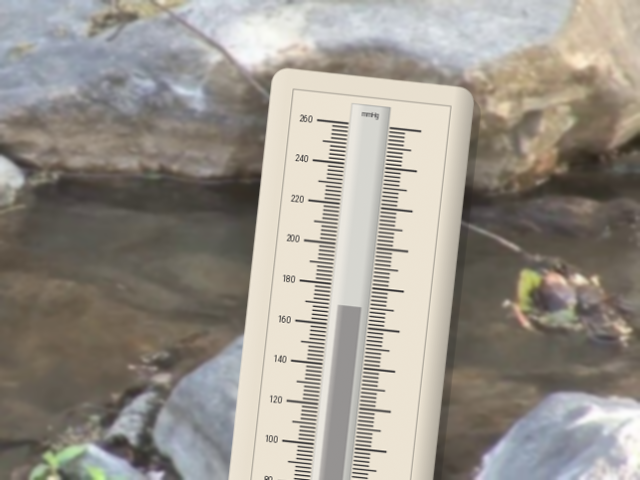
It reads 170 mmHg
